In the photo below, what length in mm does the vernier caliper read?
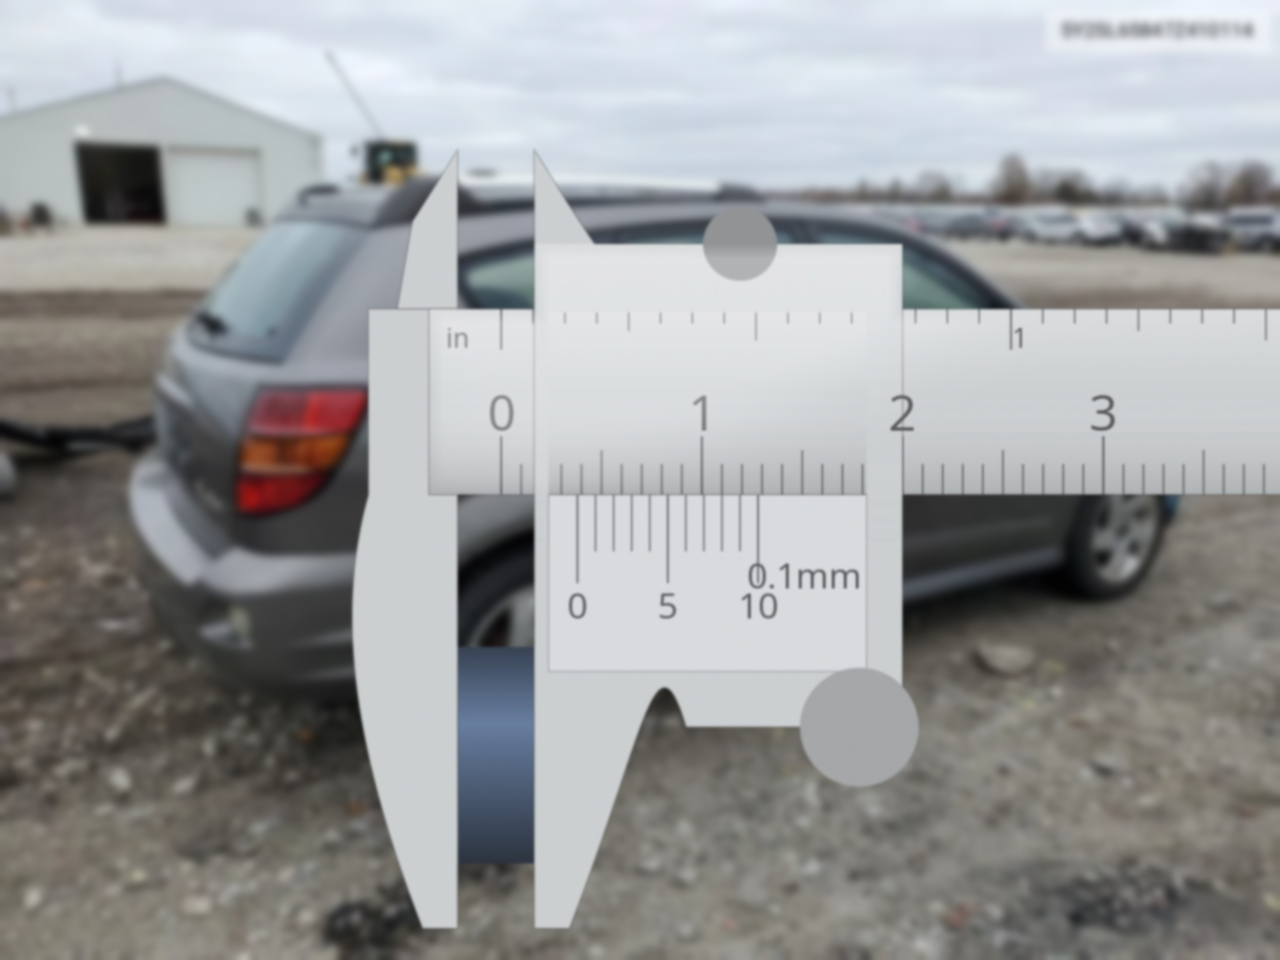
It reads 3.8 mm
